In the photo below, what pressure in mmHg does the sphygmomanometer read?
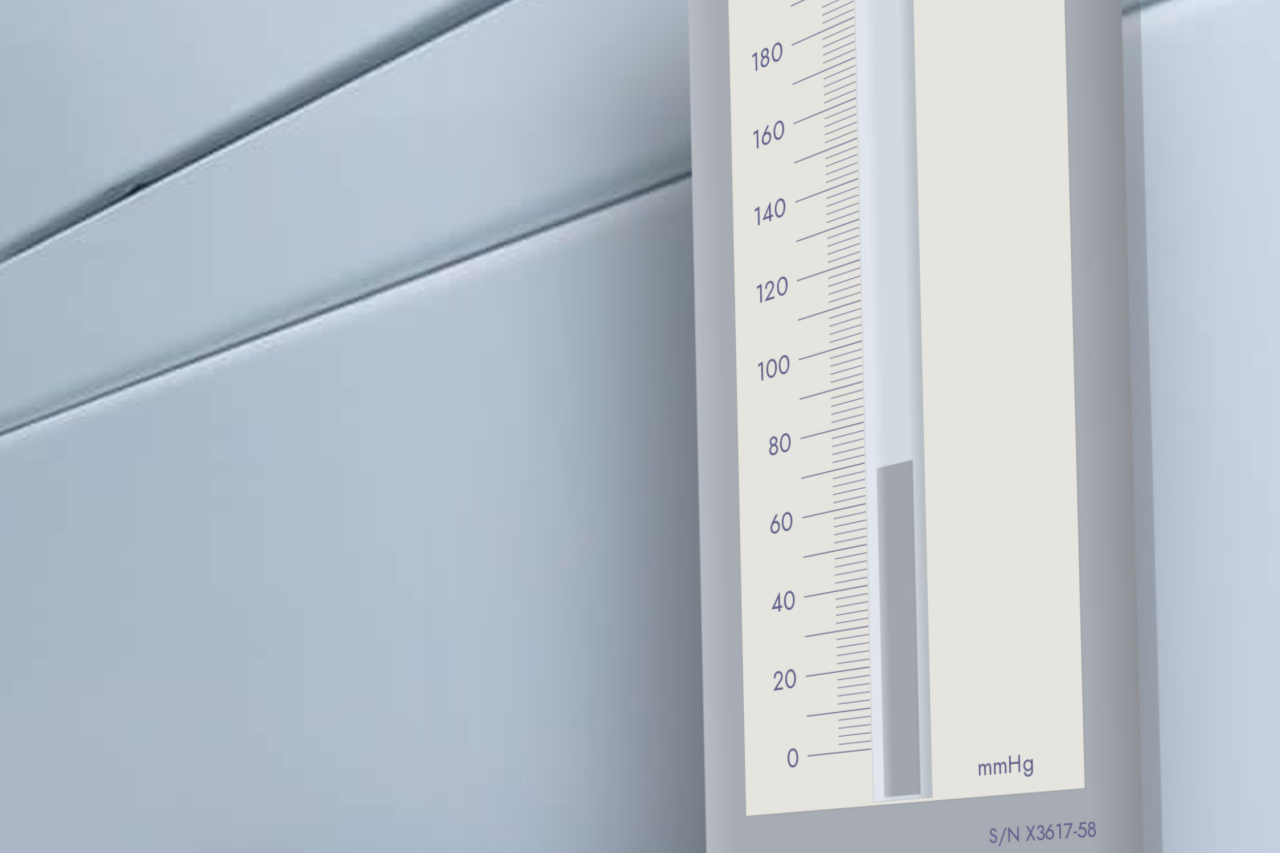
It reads 68 mmHg
